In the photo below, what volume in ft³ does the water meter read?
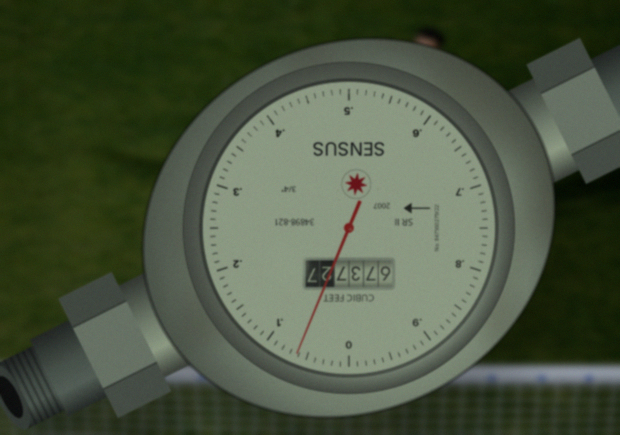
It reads 673727.06 ft³
